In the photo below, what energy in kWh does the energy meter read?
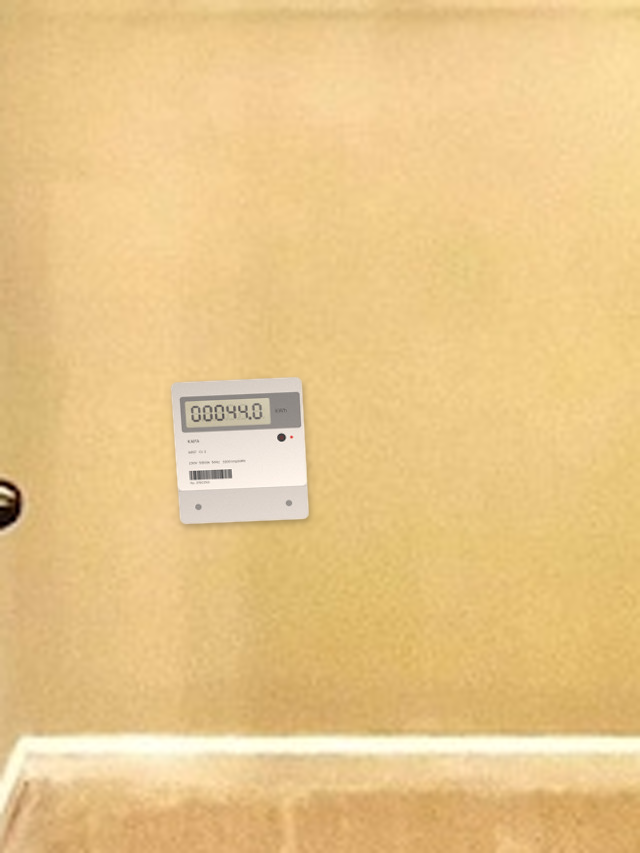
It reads 44.0 kWh
